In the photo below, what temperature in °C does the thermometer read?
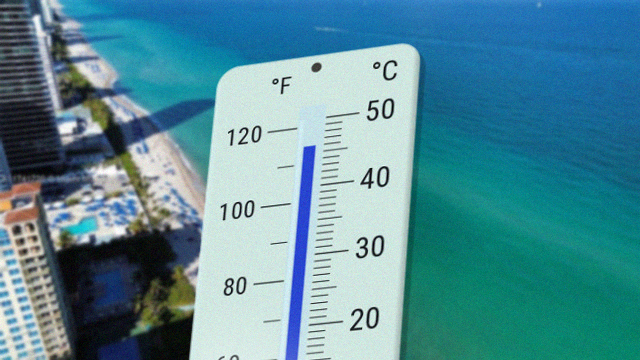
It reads 46 °C
